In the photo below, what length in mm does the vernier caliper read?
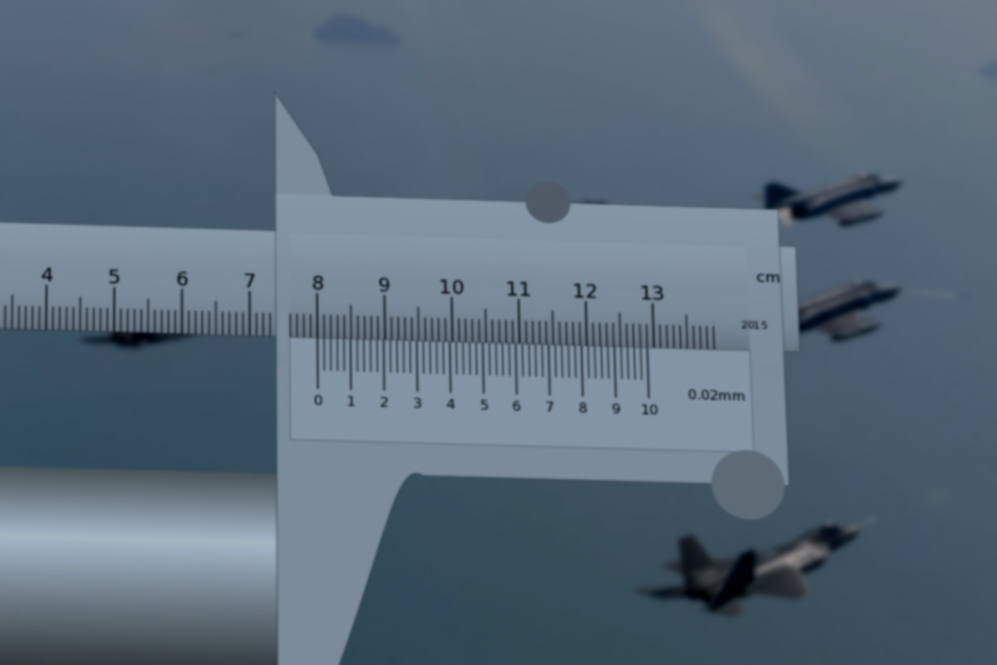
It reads 80.0 mm
